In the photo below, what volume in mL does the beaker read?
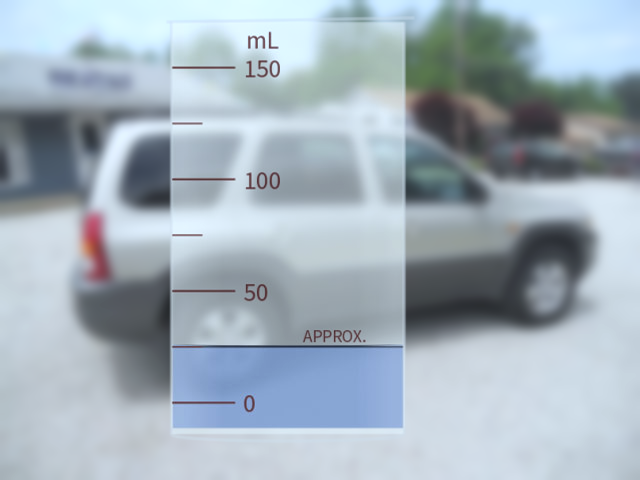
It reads 25 mL
